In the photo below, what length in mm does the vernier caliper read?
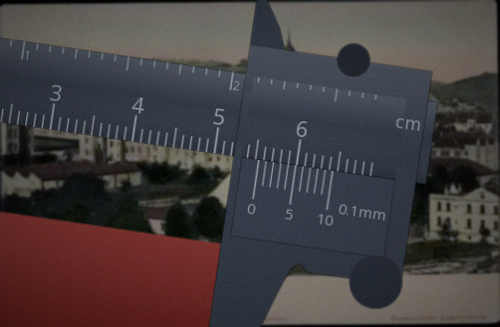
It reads 55.4 mm
